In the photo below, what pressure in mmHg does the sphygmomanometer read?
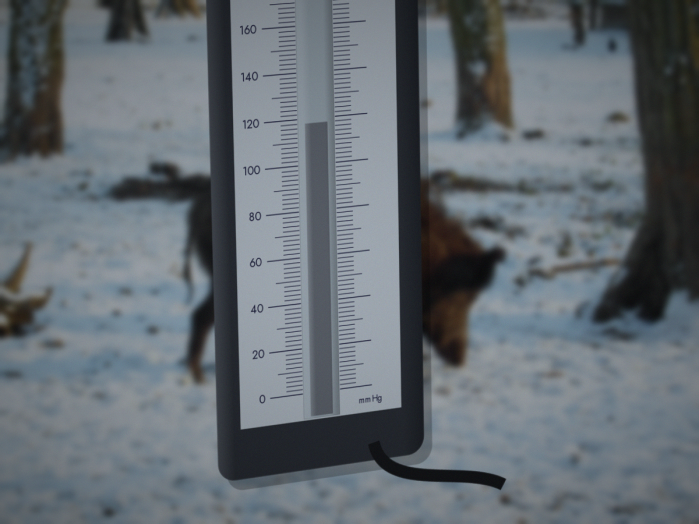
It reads 118 mmHg
